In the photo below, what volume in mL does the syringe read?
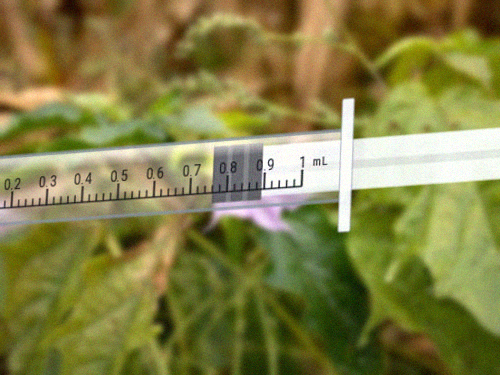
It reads 0.76 mL
